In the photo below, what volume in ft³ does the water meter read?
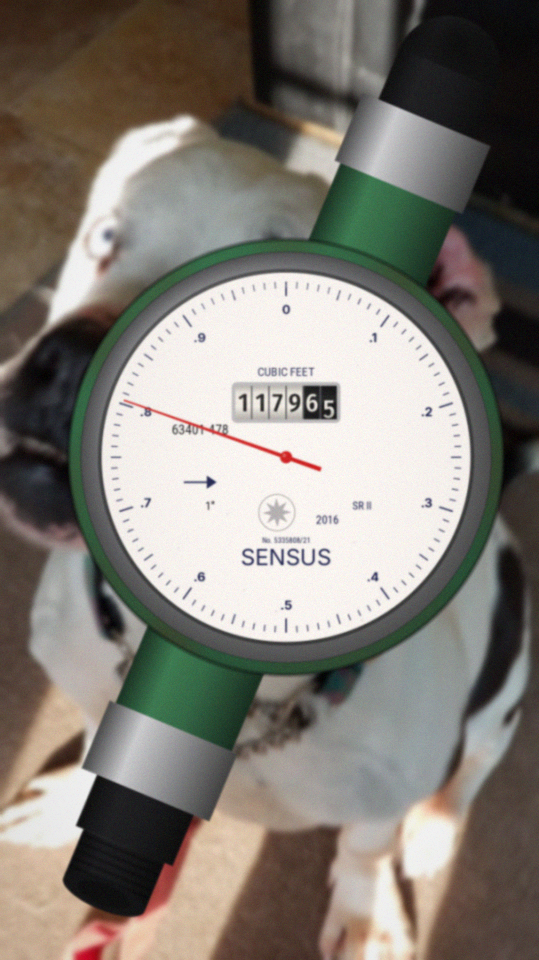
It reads 117964.80 ft³
